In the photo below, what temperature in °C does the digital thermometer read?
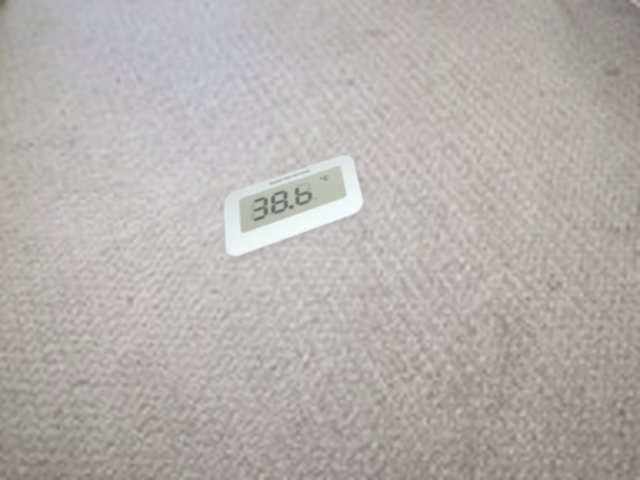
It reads 38.6 °C
